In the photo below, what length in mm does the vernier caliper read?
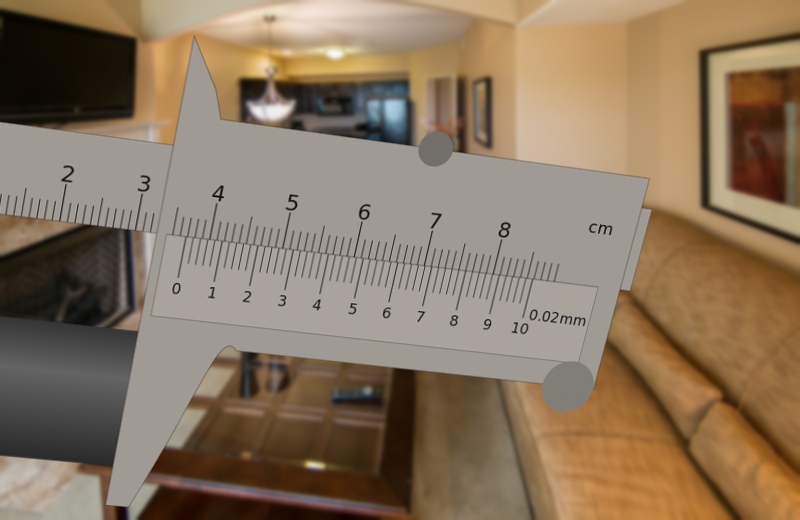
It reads 36.8 mm
